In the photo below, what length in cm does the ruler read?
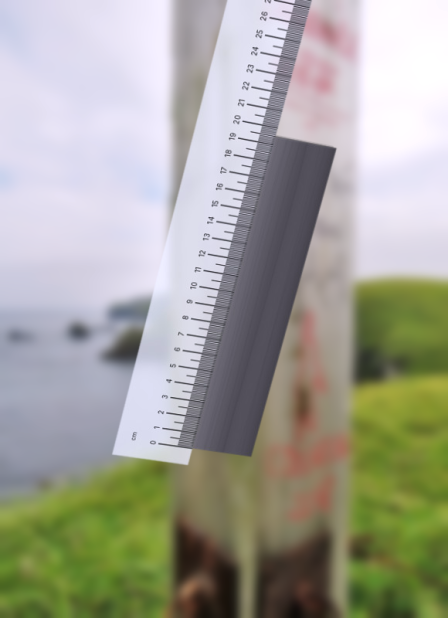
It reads 19.5 cm
